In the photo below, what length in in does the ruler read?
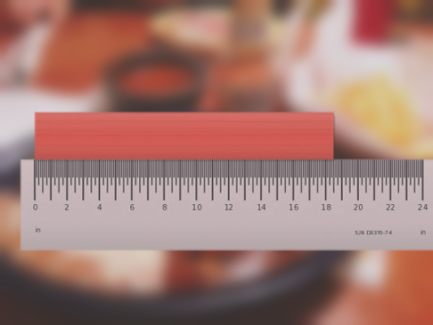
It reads 18.5 in
